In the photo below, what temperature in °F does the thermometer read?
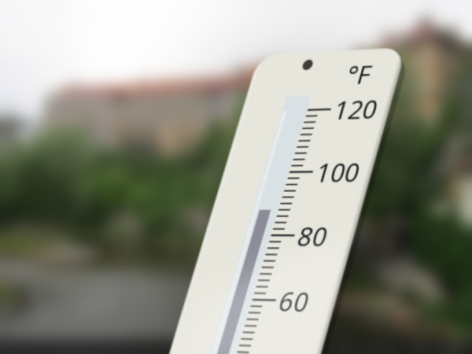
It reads 88 °F
